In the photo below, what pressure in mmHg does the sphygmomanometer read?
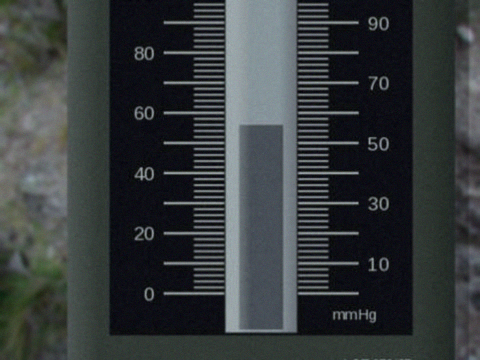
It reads 56 mmHg
